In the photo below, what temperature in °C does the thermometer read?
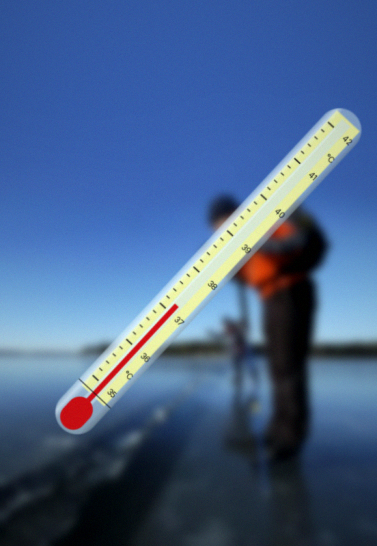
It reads 37.2 °C
